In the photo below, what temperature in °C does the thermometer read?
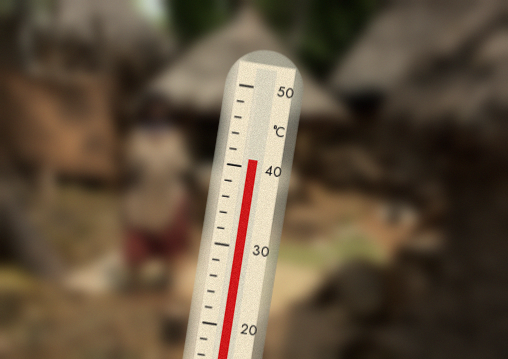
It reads 41 °C
